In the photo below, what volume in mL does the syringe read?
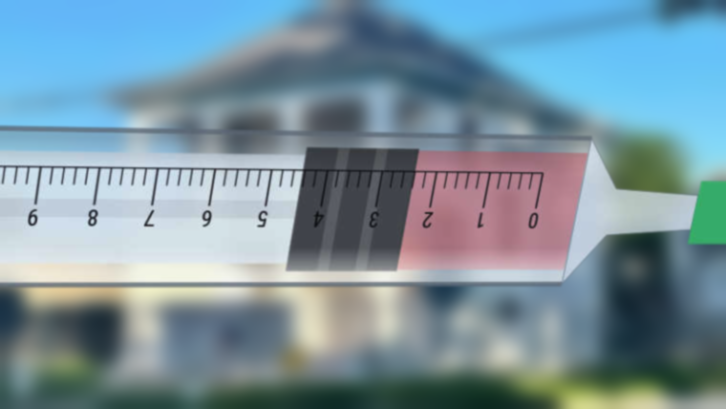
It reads 2.4 mL
